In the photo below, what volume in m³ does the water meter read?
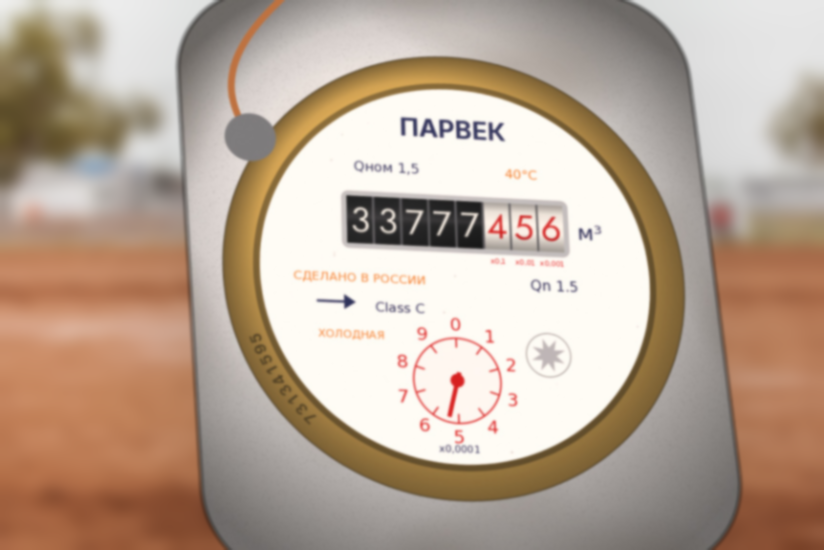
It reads 33777.4565 m³
